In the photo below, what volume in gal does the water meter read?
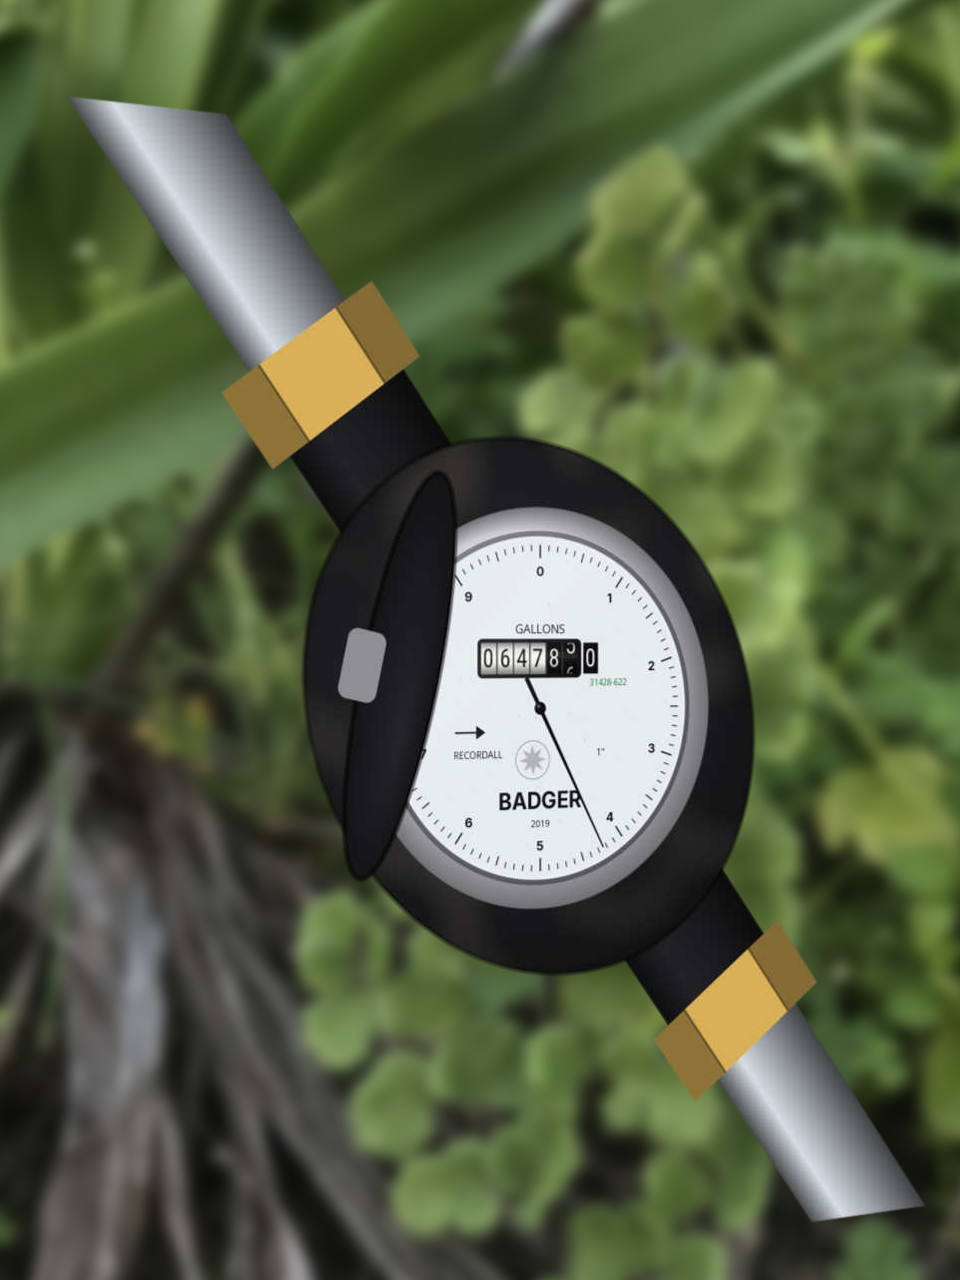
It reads 647854.2 gal
